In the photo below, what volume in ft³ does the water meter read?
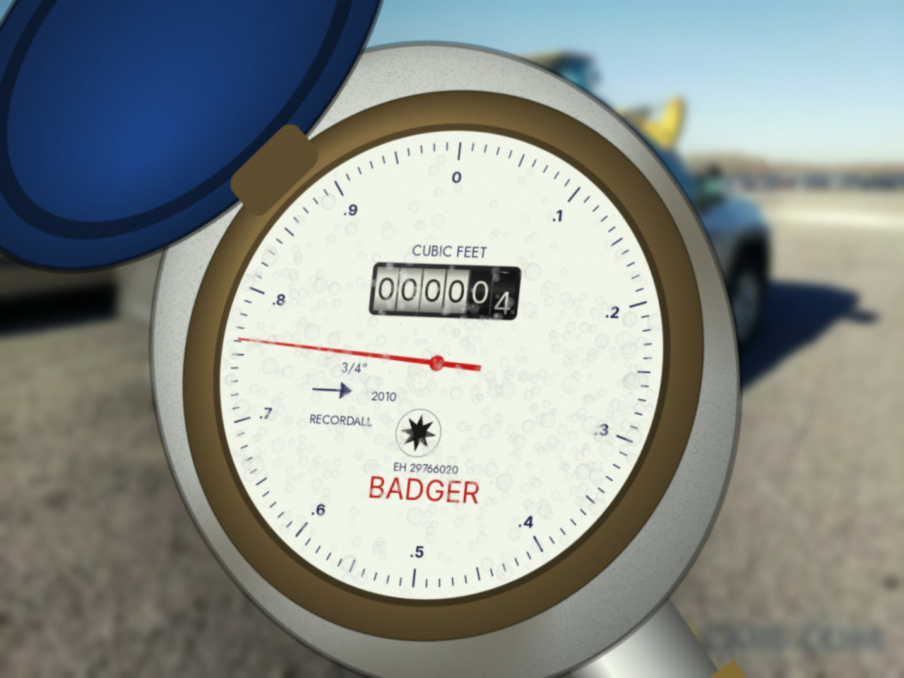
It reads 3.76 ft³
